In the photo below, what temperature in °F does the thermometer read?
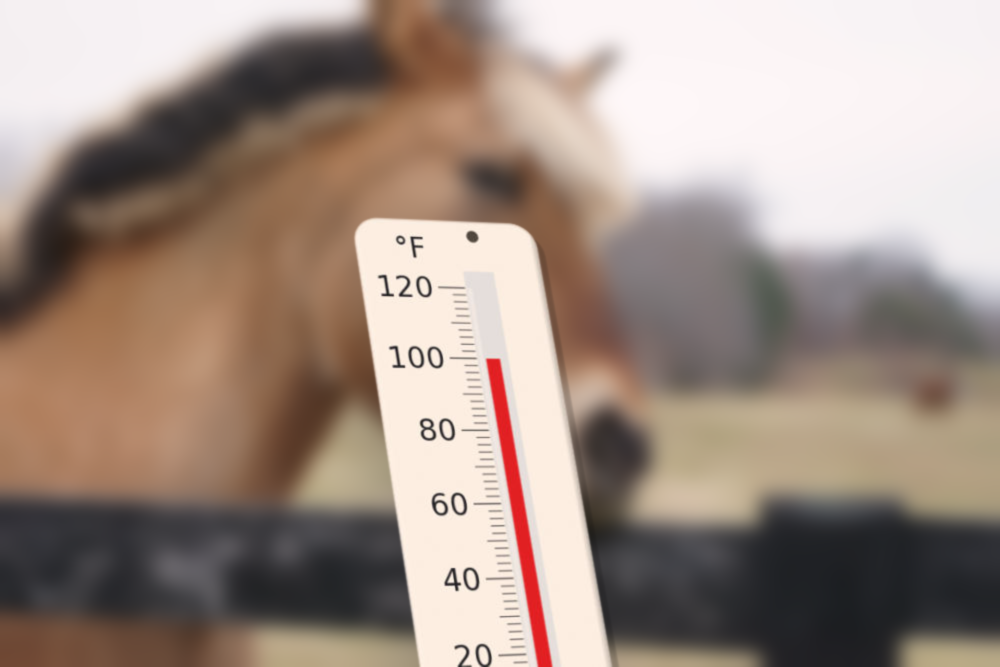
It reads 100 °F
